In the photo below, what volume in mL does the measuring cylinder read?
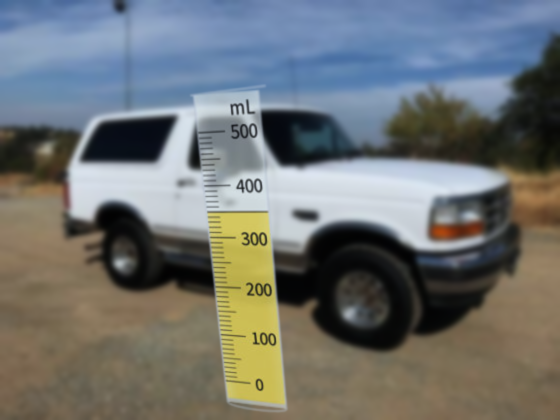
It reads 350 mL
